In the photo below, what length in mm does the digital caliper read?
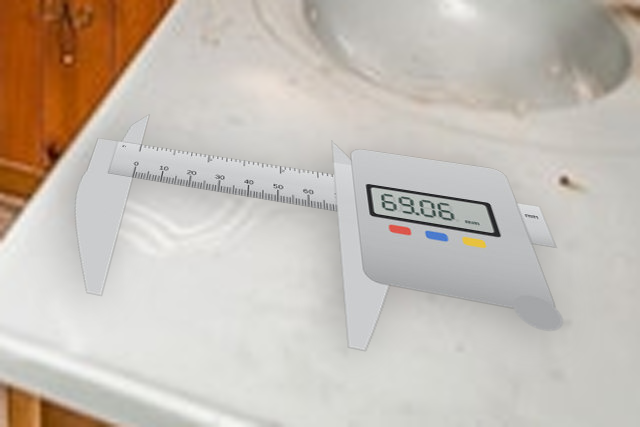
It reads 69.06 mm
